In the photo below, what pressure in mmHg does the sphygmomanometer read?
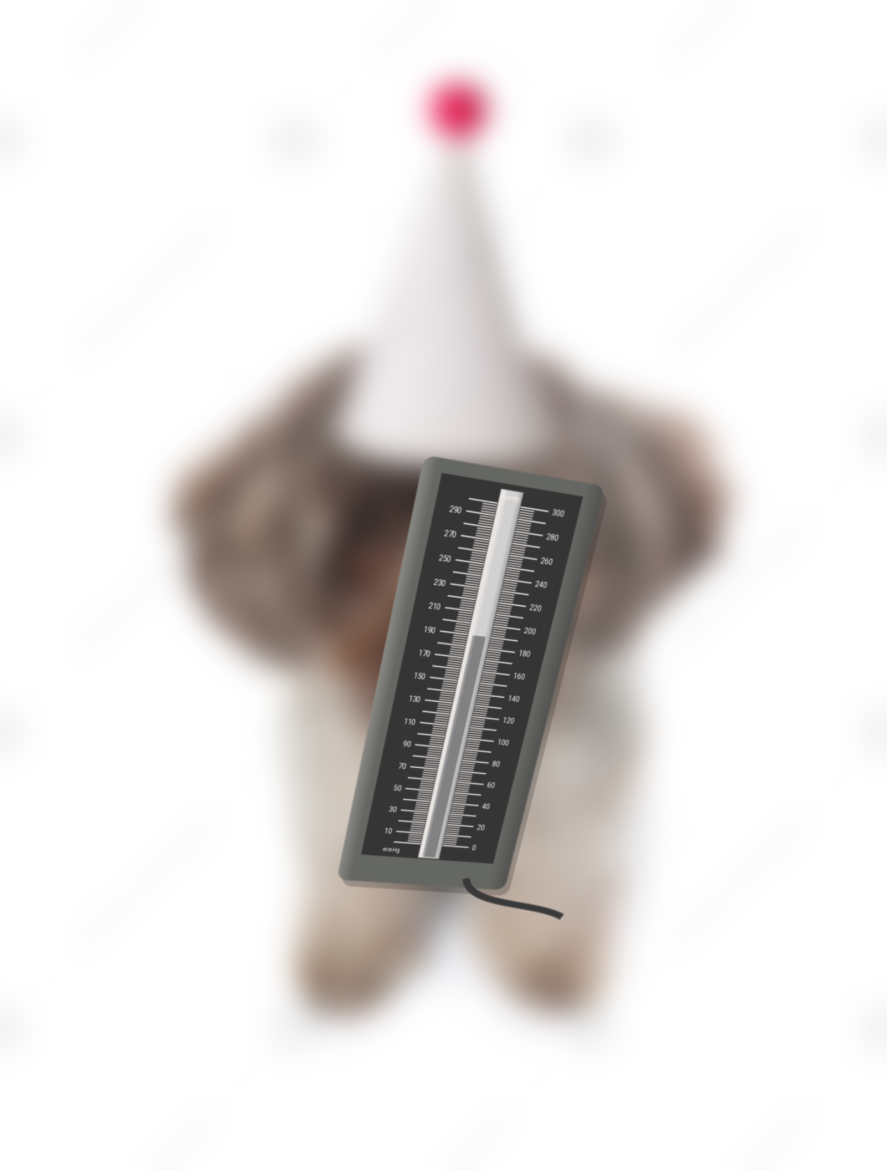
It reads 190 mmHg
